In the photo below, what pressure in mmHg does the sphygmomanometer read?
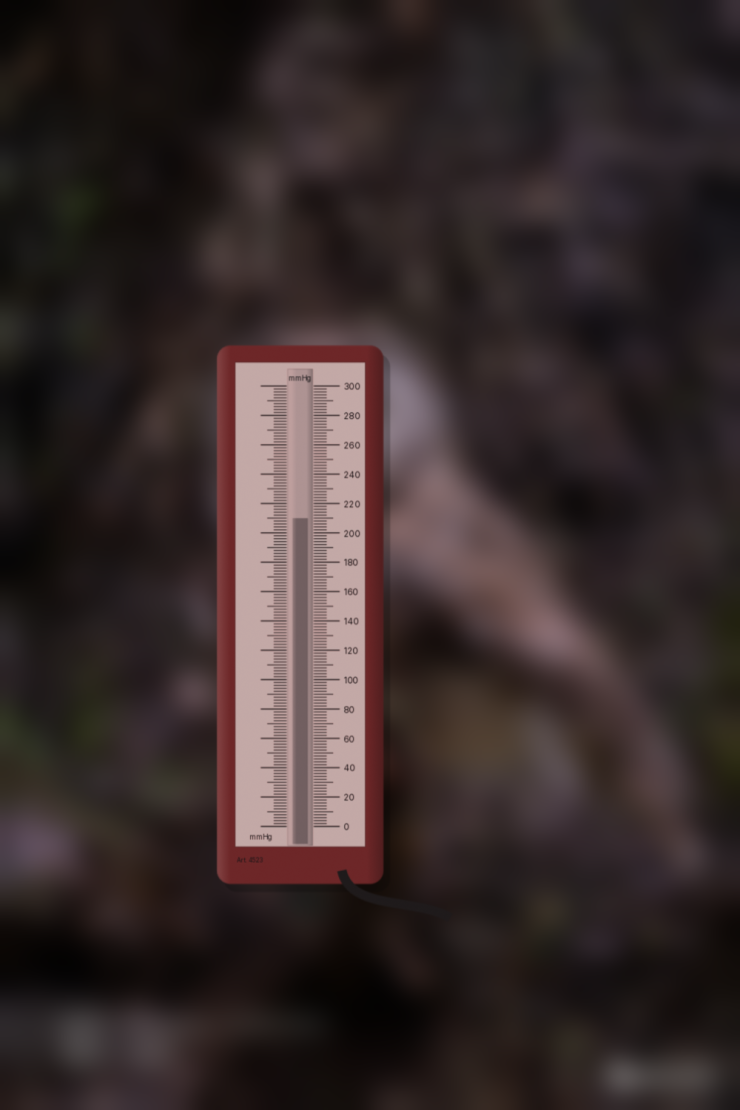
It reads 210 mmHg
